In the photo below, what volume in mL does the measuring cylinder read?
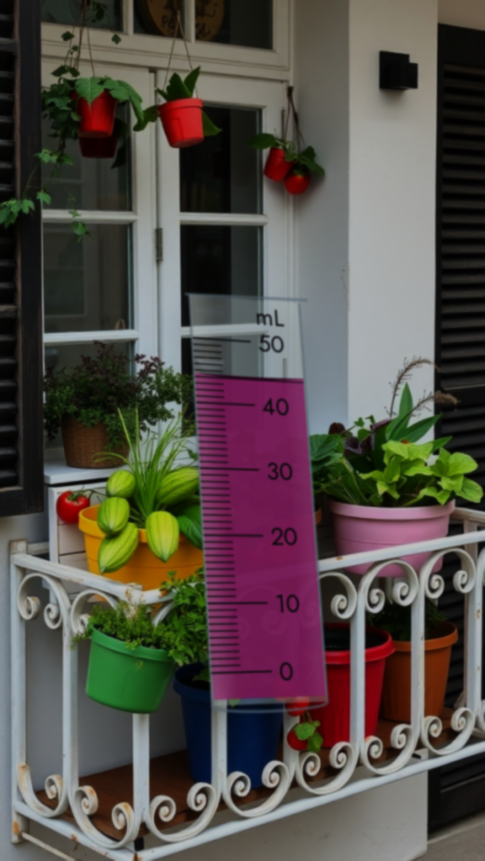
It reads 44 mL
